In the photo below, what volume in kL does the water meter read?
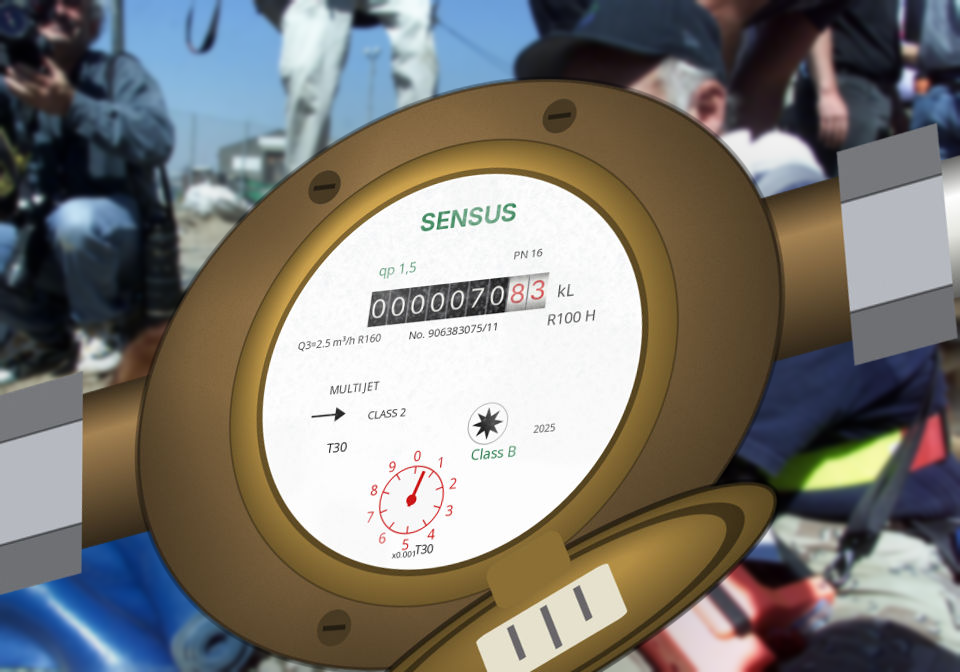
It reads 70.830 kL
